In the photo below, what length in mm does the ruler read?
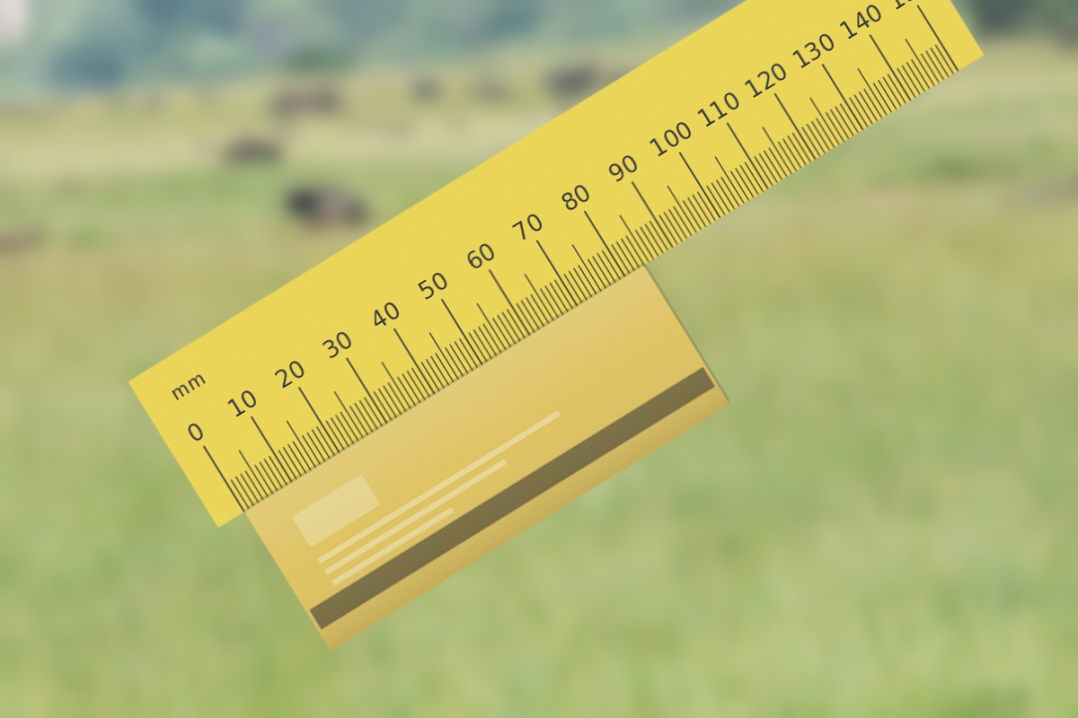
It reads 84 mm
